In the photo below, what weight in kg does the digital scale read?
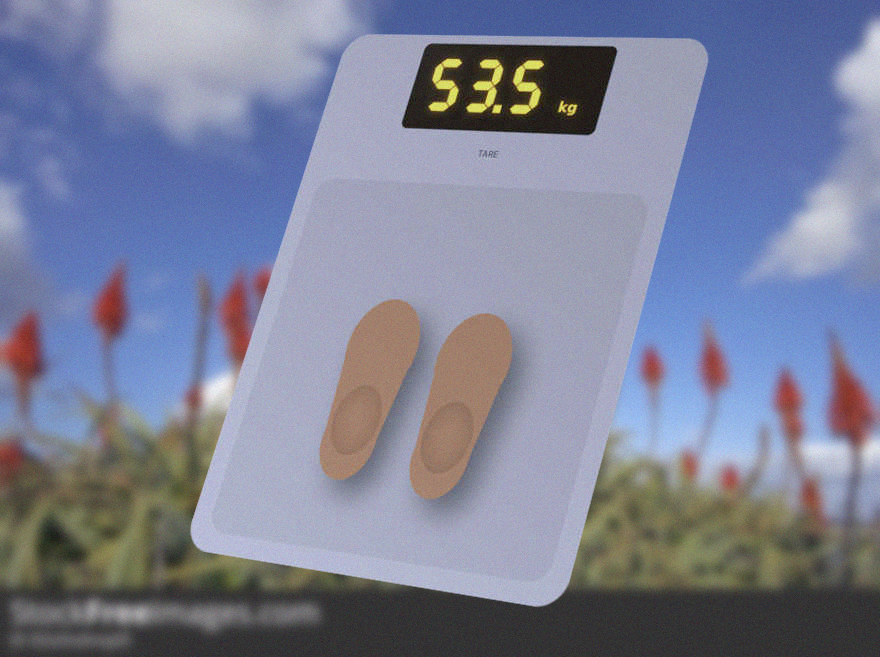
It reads 53.5 kg
